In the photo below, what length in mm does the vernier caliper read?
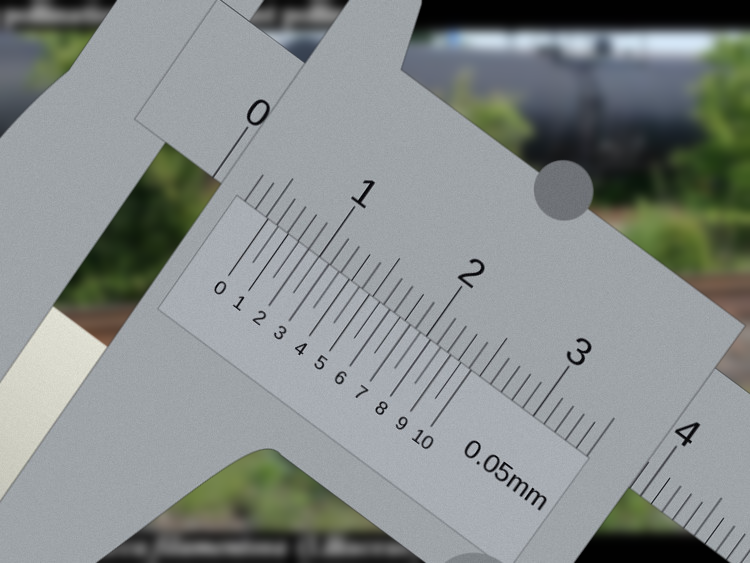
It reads 5.2 mm
